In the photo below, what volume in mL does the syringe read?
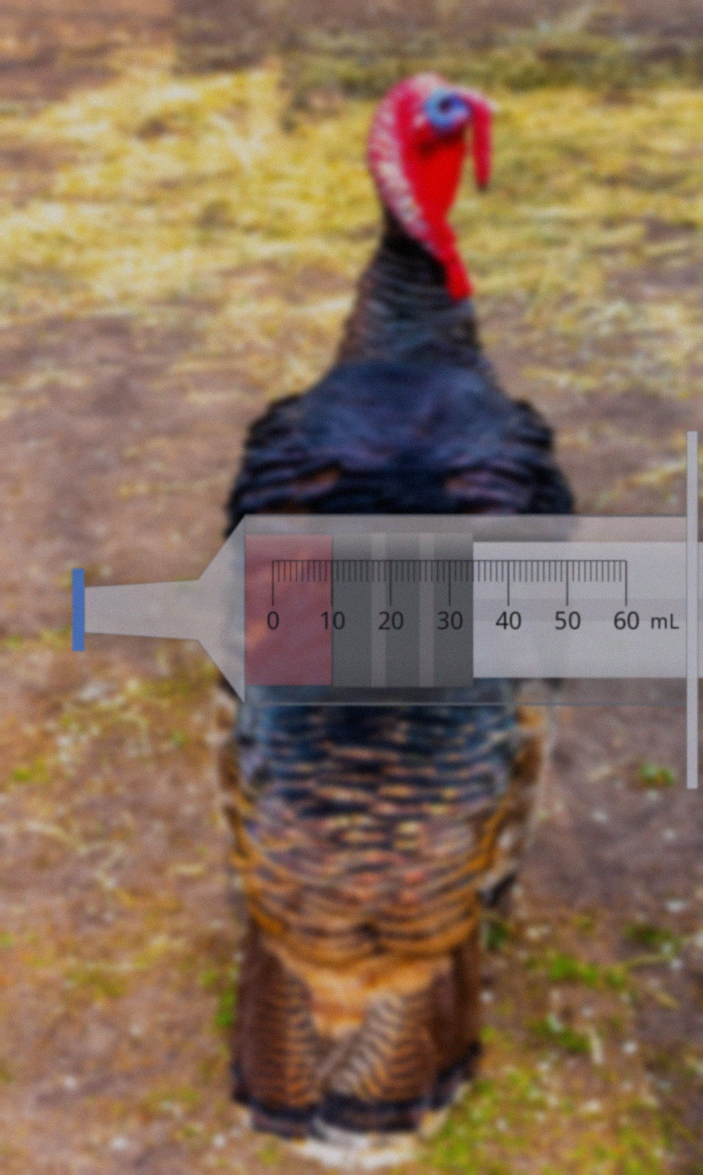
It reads 10 mL
